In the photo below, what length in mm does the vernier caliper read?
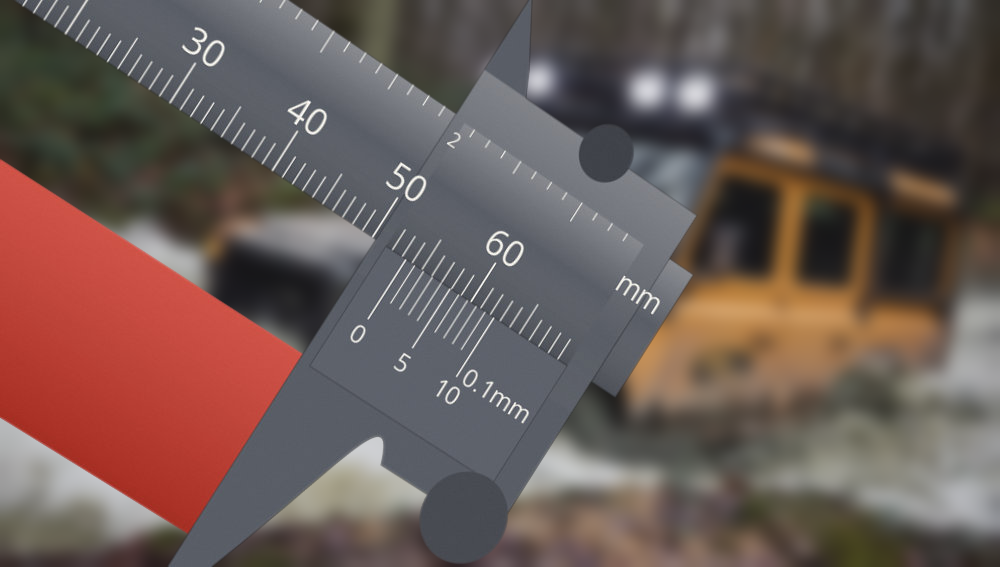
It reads 53.4 mm
